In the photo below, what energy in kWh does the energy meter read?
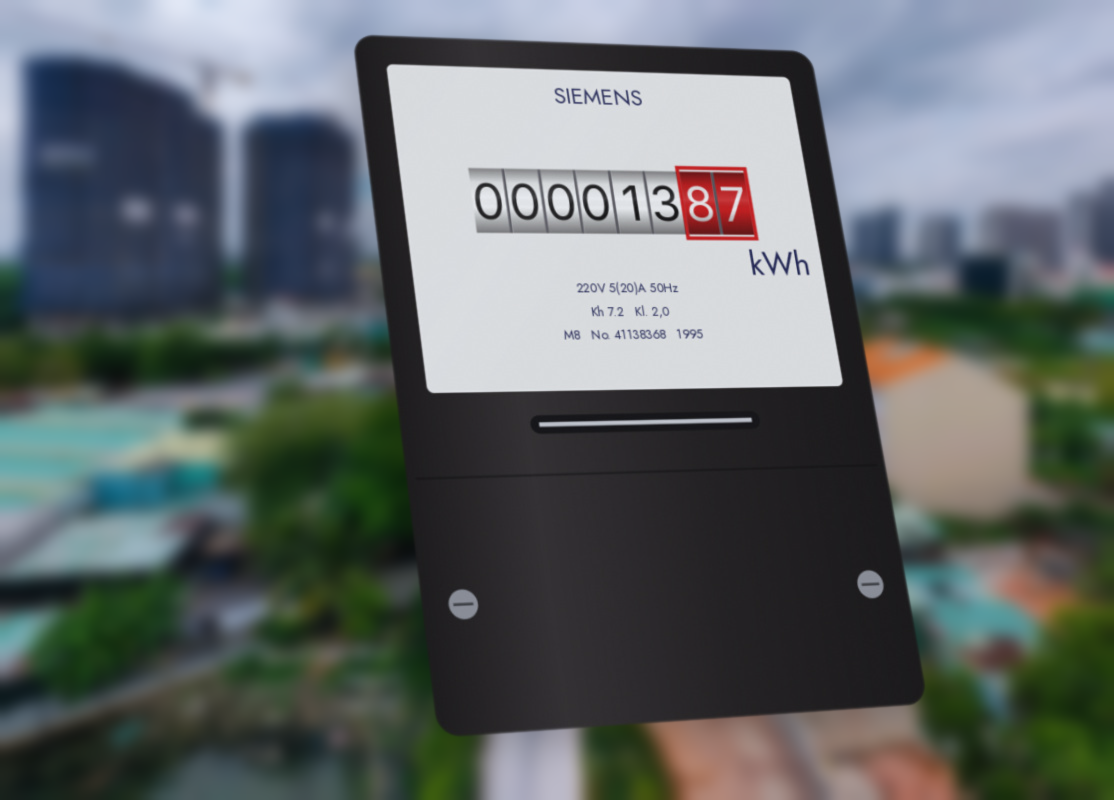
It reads 13.87 kWh
